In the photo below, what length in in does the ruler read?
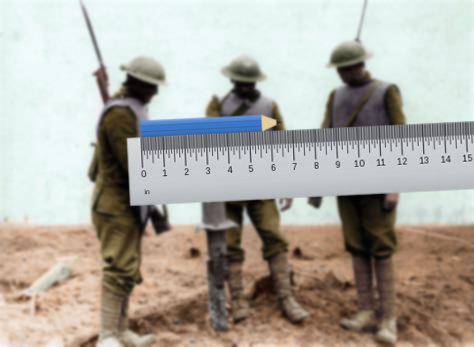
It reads 6.5 in
